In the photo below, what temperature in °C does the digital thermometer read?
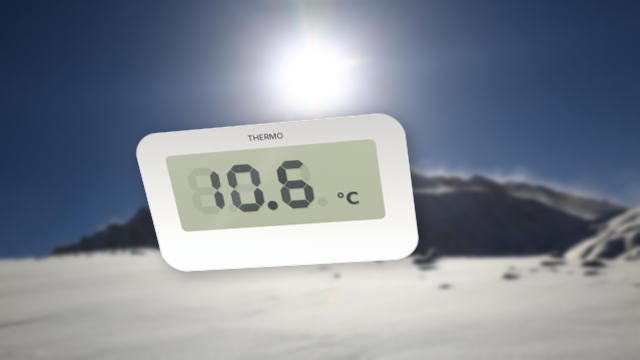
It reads 10.6 °C
